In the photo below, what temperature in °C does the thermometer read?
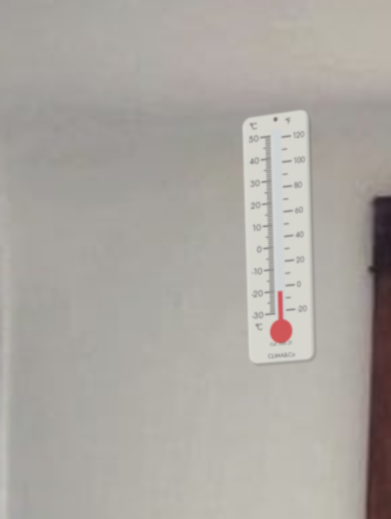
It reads -20 °C
